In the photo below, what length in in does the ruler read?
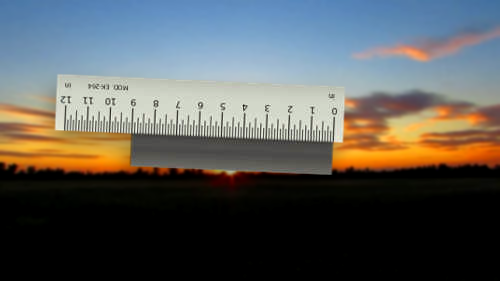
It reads 9 in
